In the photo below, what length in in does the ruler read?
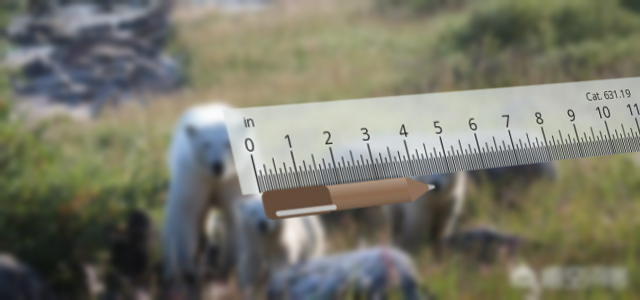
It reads 4.5 in
